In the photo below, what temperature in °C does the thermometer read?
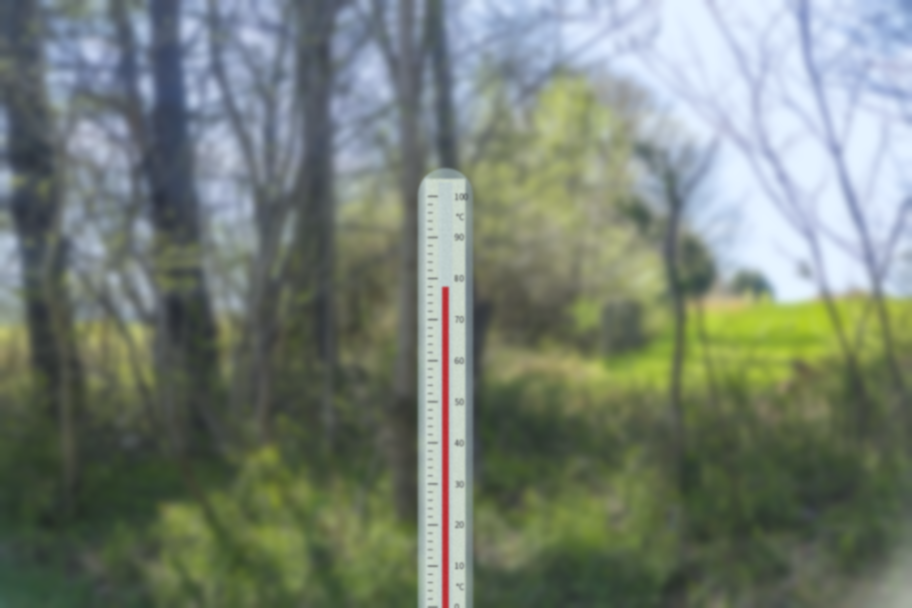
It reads 78 °C
